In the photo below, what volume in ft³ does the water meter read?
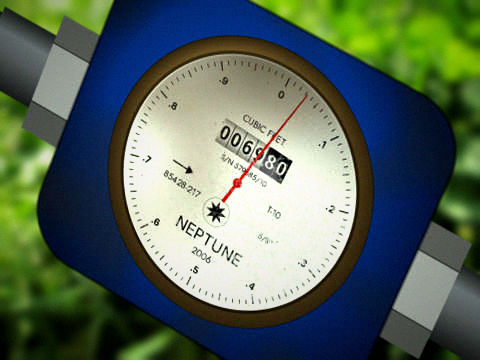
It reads 6980.03 ft³
